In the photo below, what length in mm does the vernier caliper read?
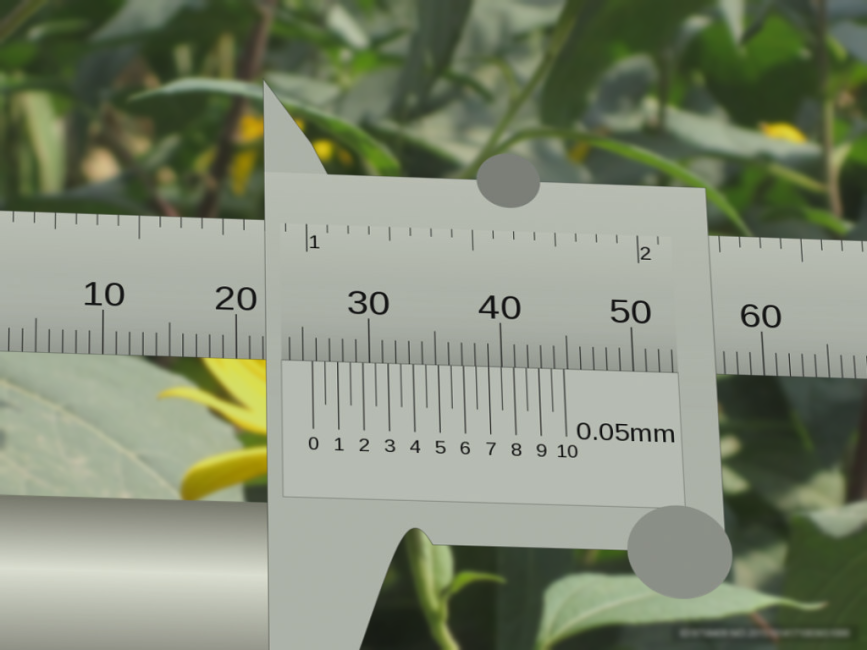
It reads 25.7 mm
